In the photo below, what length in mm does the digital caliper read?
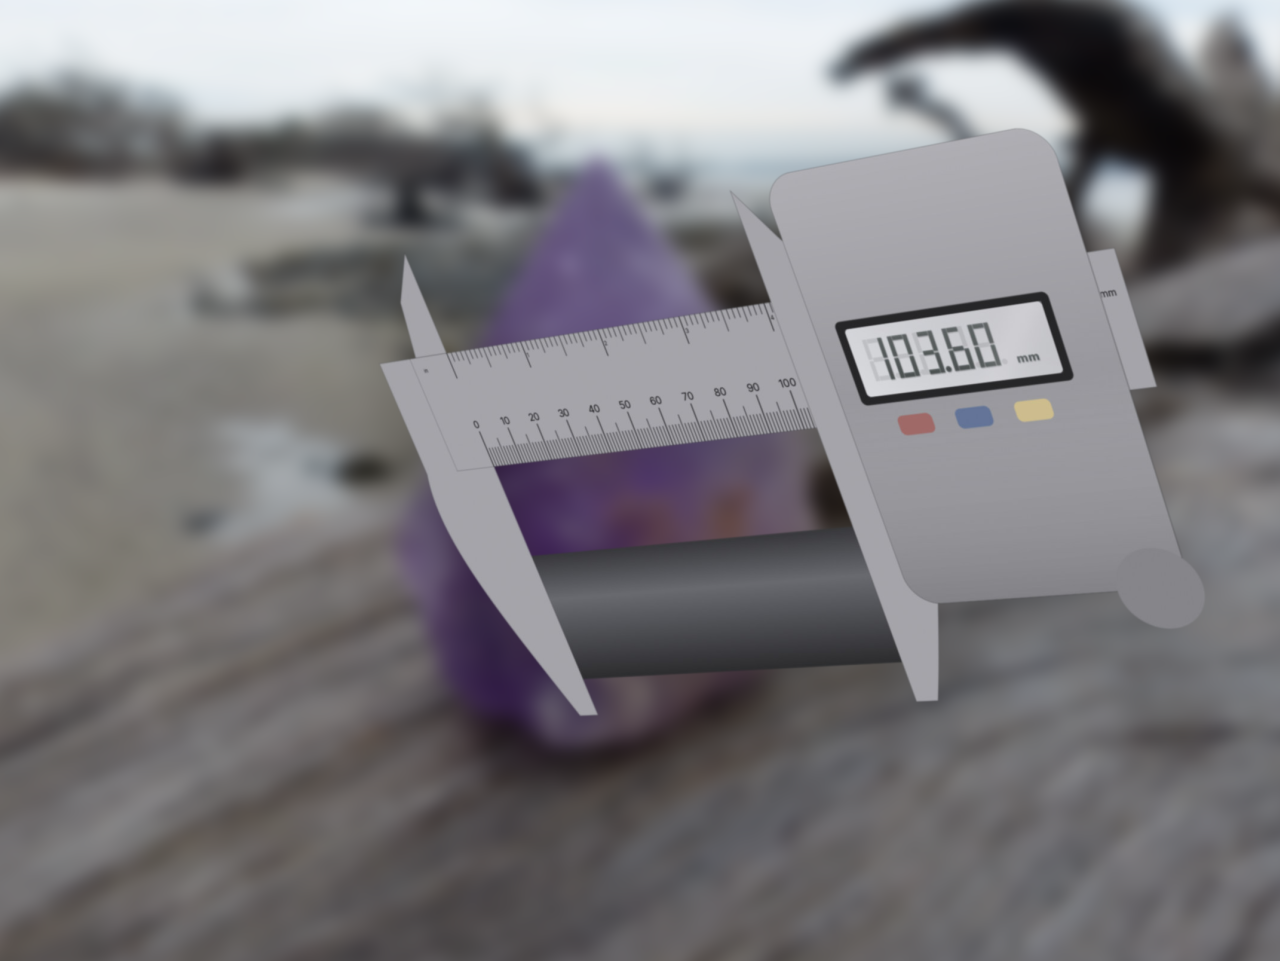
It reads 103.60 mm
